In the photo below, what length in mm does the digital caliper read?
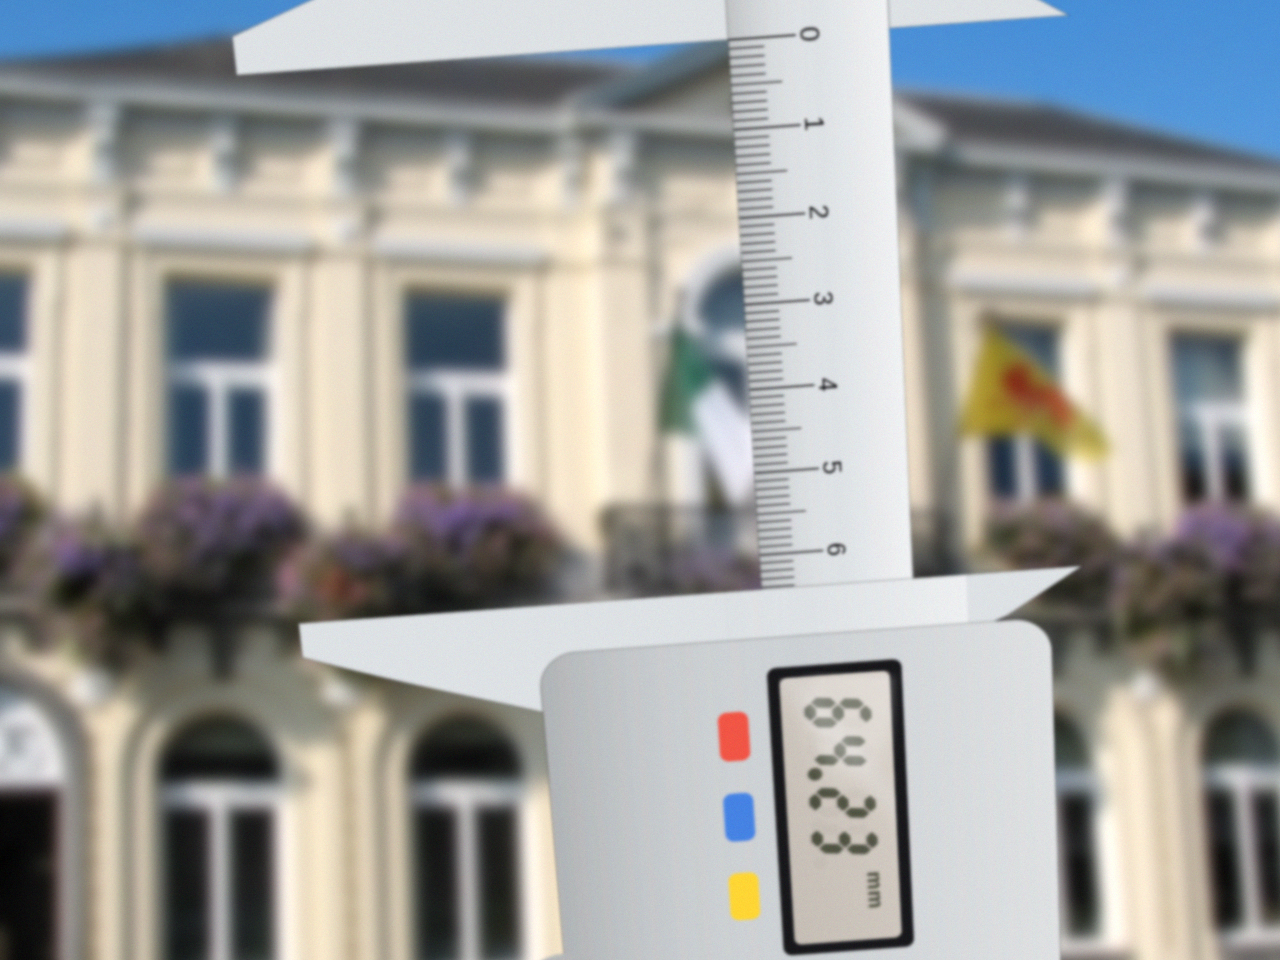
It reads 64.23 mm
